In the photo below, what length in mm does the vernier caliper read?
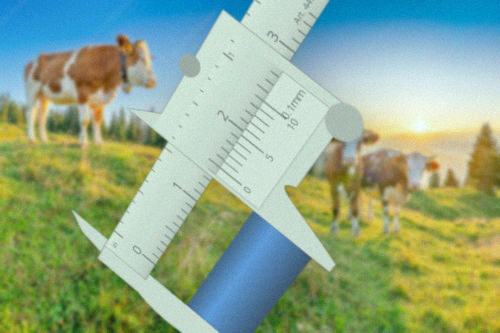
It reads 15.0 mm
